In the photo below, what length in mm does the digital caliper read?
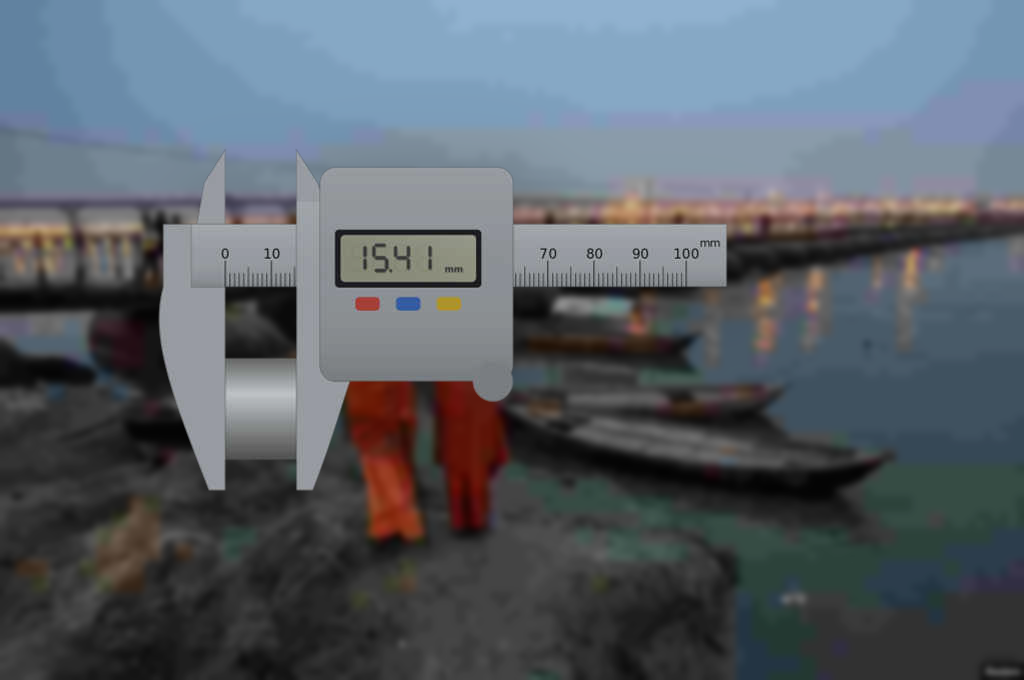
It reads 15.41 mm
